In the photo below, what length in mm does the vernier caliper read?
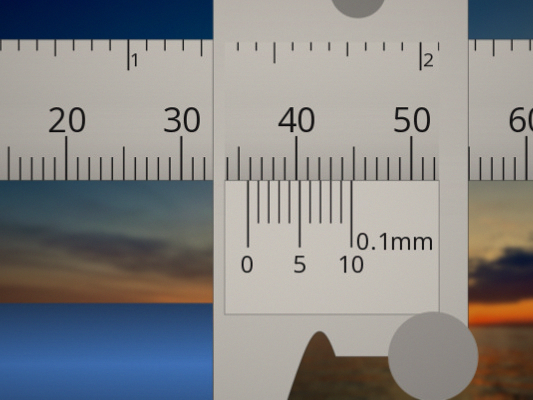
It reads 35.8 mm
